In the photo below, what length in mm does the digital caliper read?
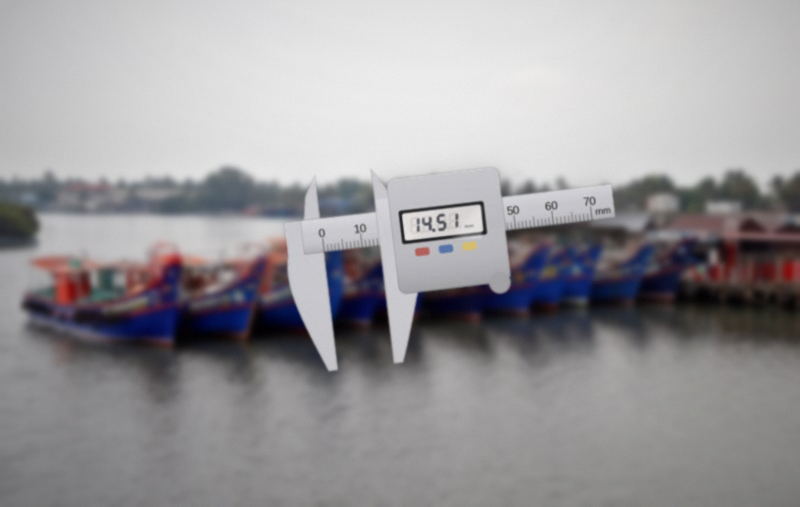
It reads 14.51 mm
